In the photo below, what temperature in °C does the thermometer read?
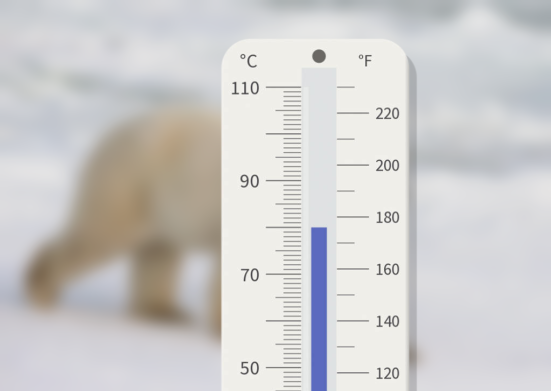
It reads 80 °C
